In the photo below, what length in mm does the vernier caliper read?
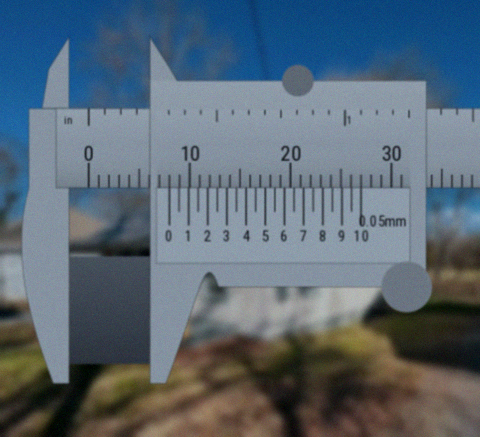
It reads 8.0 mm
